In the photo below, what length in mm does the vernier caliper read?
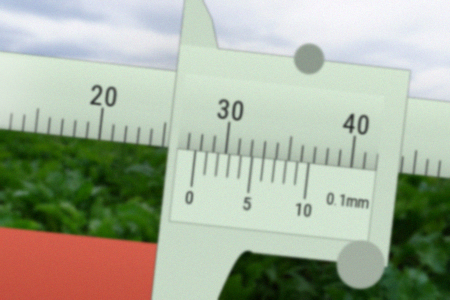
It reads 27.6 mm
